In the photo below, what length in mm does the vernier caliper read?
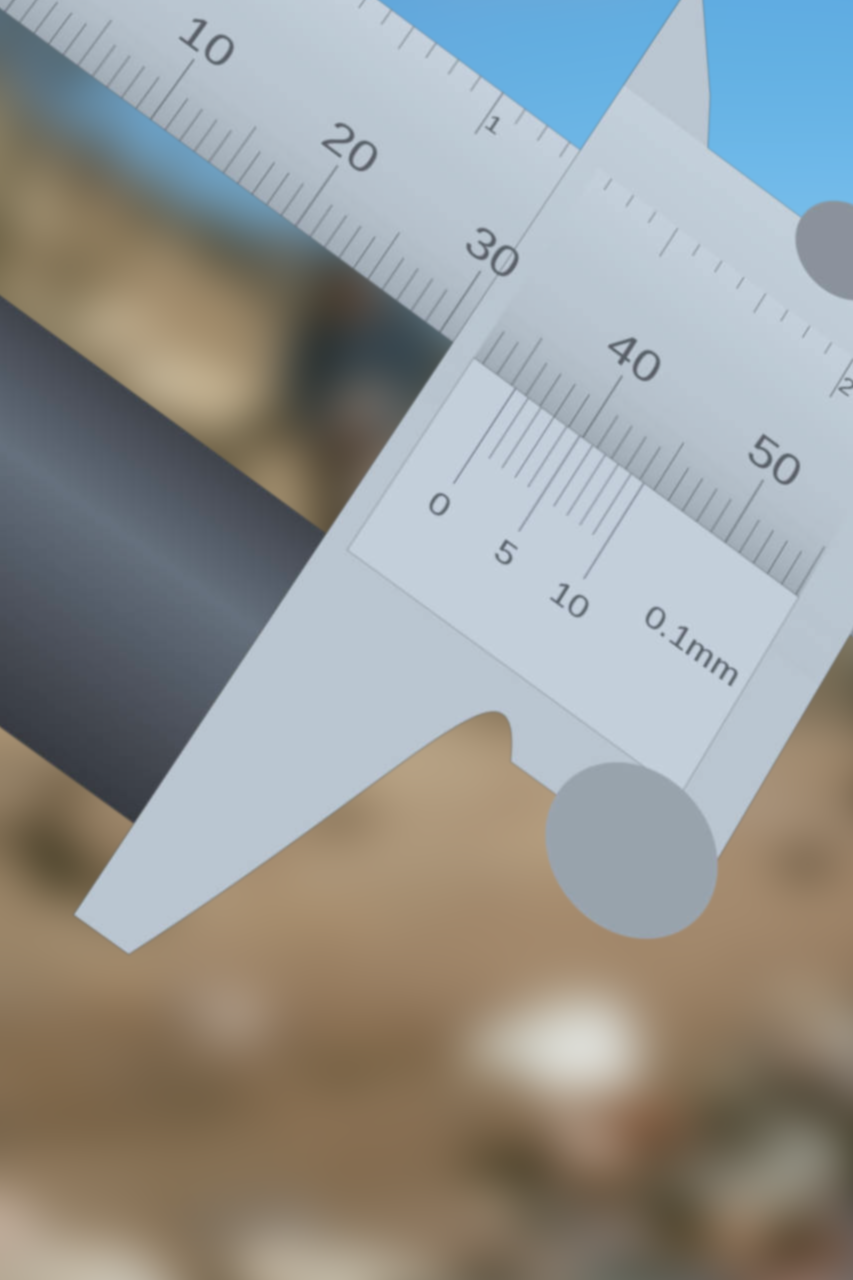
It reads 35.3 mm
